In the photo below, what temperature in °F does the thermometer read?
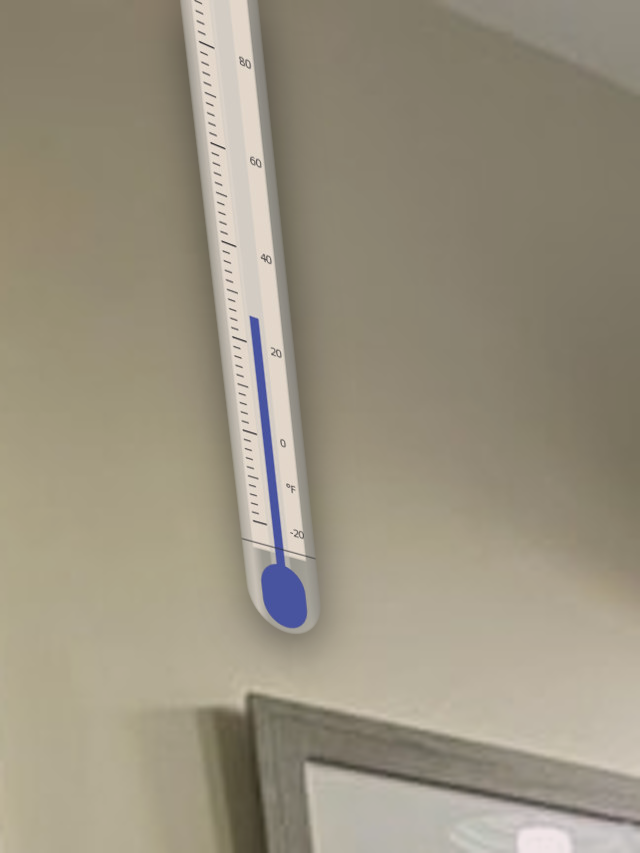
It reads 26 °F
